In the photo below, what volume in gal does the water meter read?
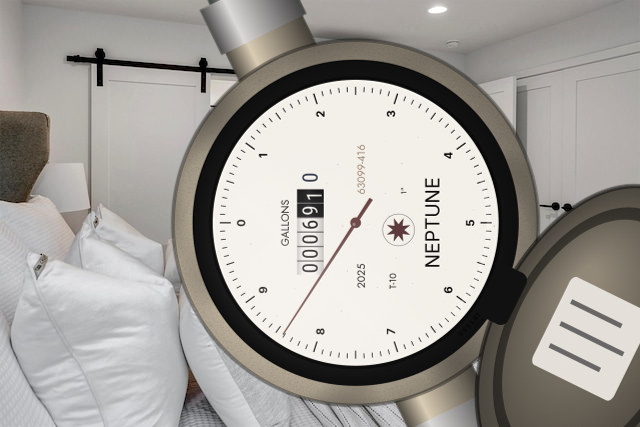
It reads 6908.4 gal
